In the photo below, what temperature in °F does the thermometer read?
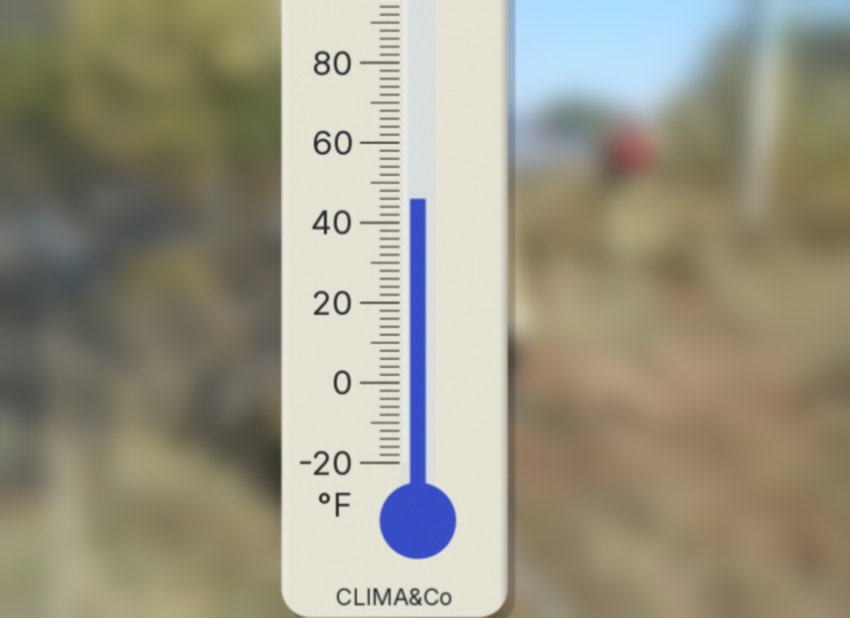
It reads 46 °F
